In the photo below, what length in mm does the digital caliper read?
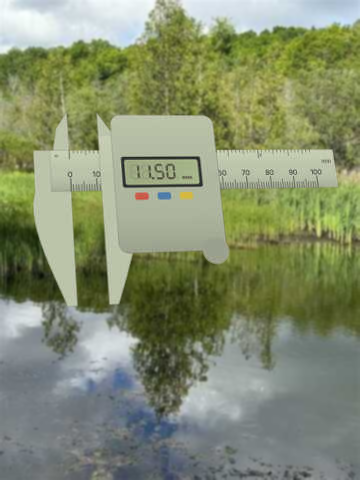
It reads 11.50 mm
